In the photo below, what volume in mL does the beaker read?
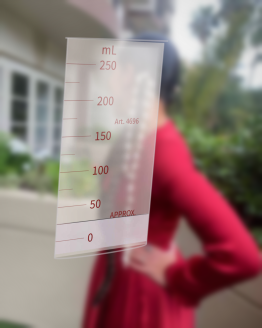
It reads 25 mL
